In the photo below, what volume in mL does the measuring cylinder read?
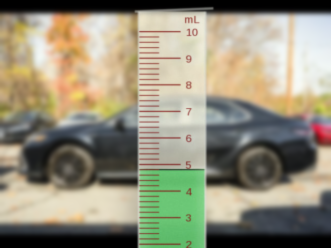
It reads 4.8 mL
